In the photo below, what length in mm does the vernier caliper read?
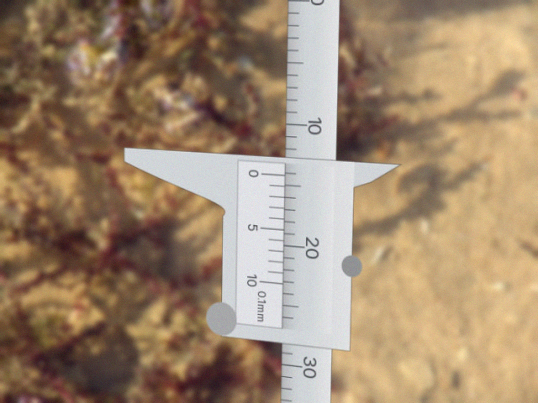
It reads 14.2 mm
